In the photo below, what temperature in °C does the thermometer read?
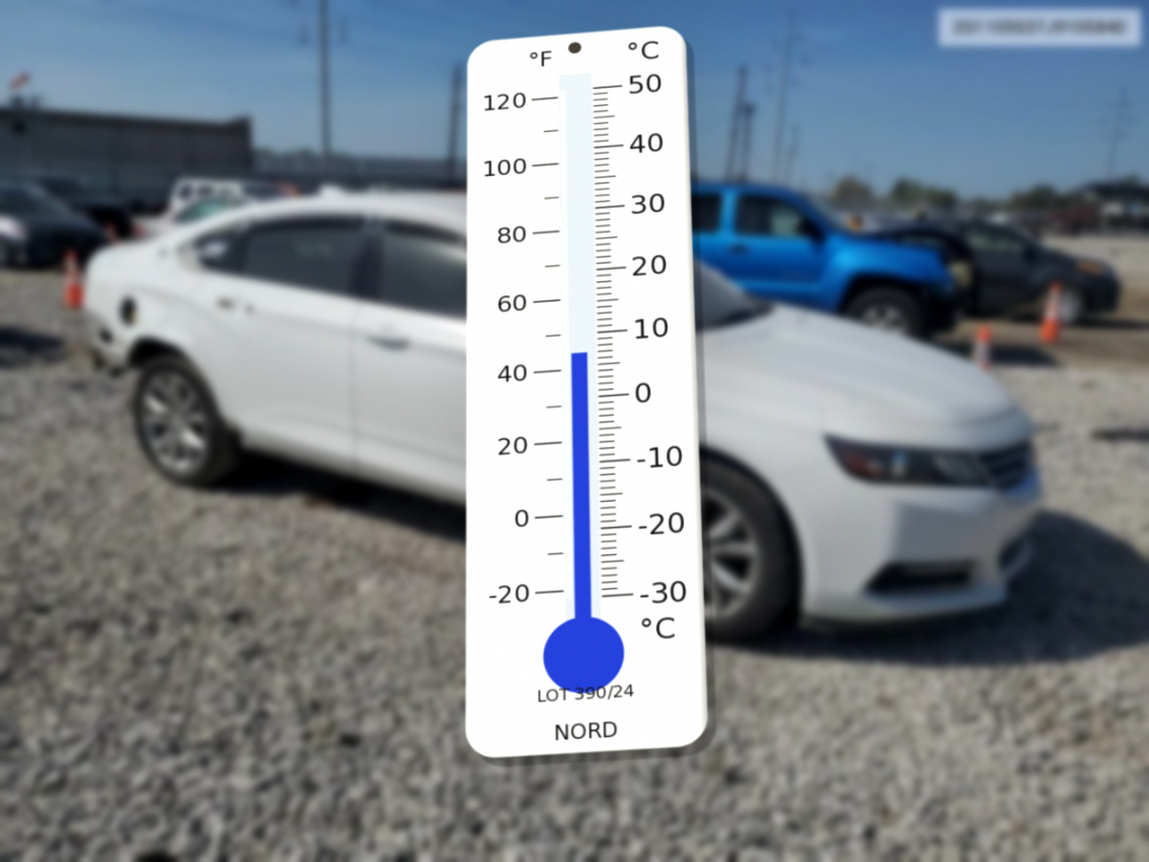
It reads 7 °C
